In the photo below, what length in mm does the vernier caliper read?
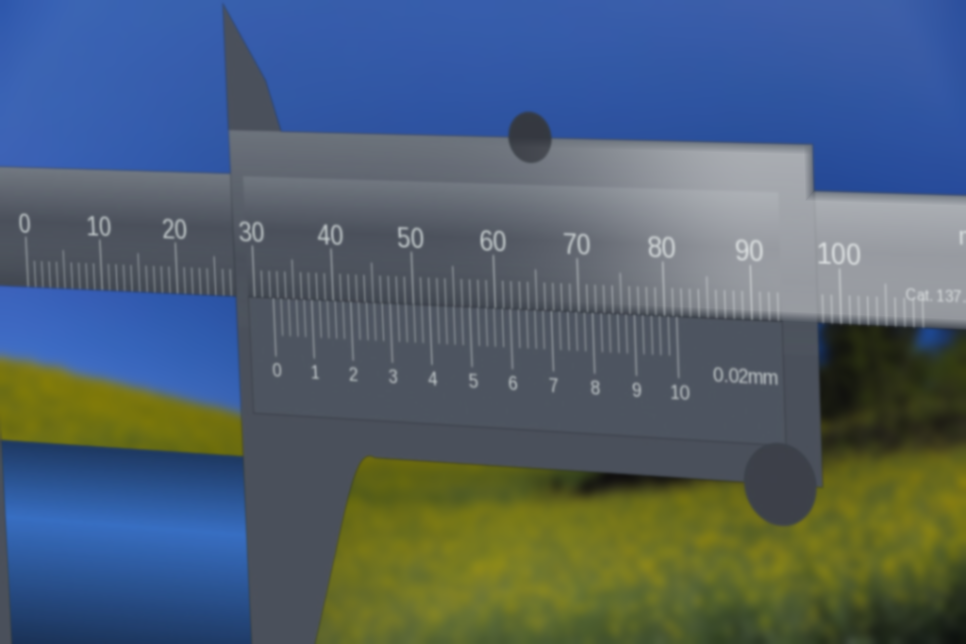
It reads 32.4 mm
